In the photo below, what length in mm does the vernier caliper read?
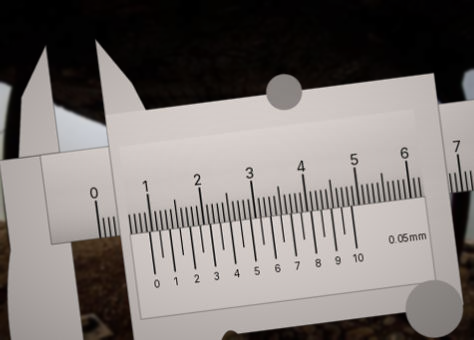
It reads 9.5 mm
